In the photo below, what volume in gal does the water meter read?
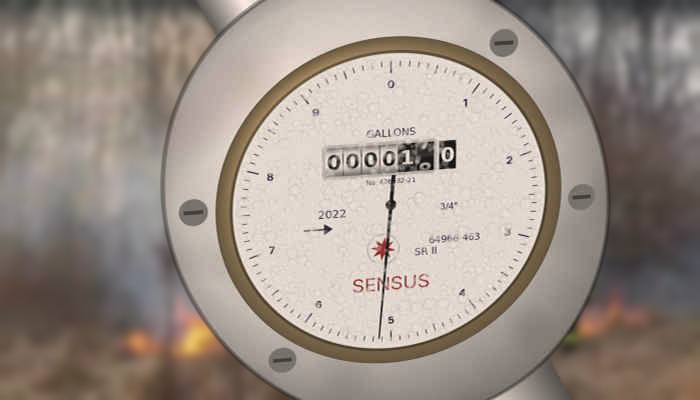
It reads 175.1 gal
